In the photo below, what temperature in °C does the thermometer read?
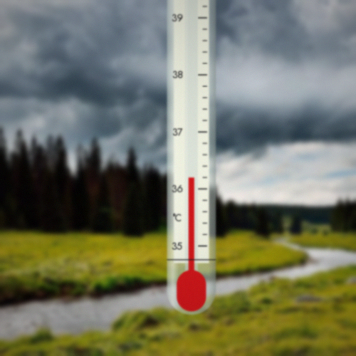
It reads 36.2 °C
